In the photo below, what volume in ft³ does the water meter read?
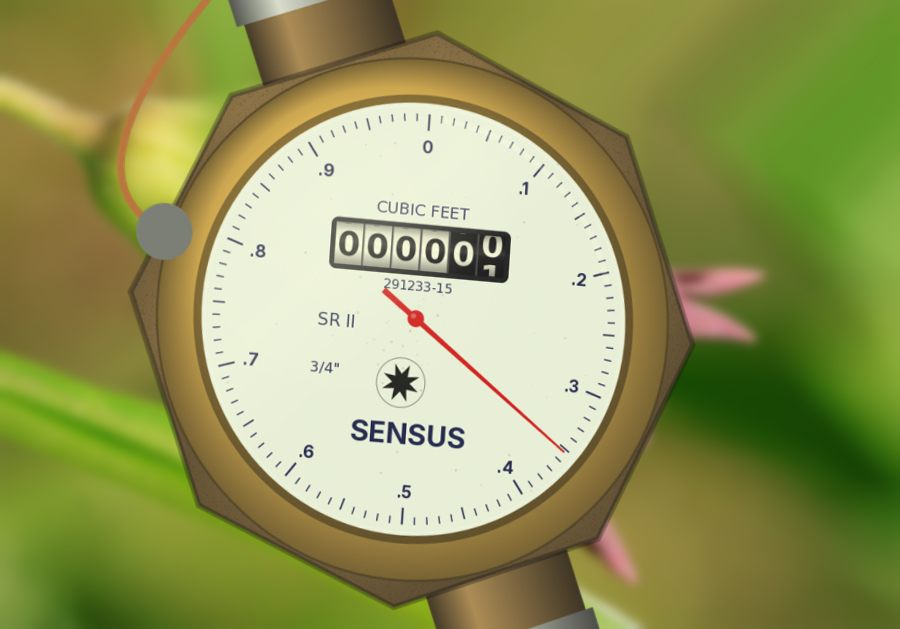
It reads 0.35 ft³
